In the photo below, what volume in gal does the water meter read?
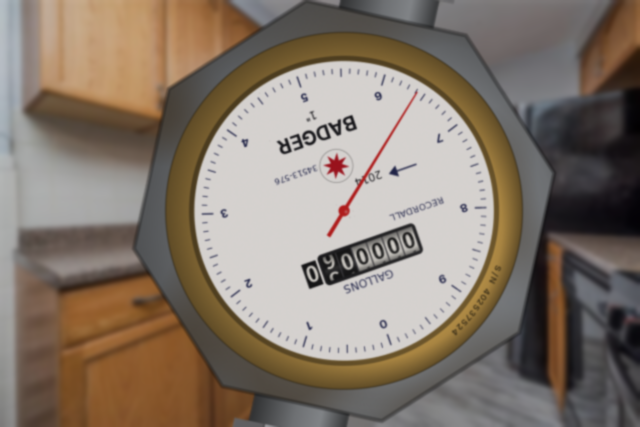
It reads 56.4 gal
